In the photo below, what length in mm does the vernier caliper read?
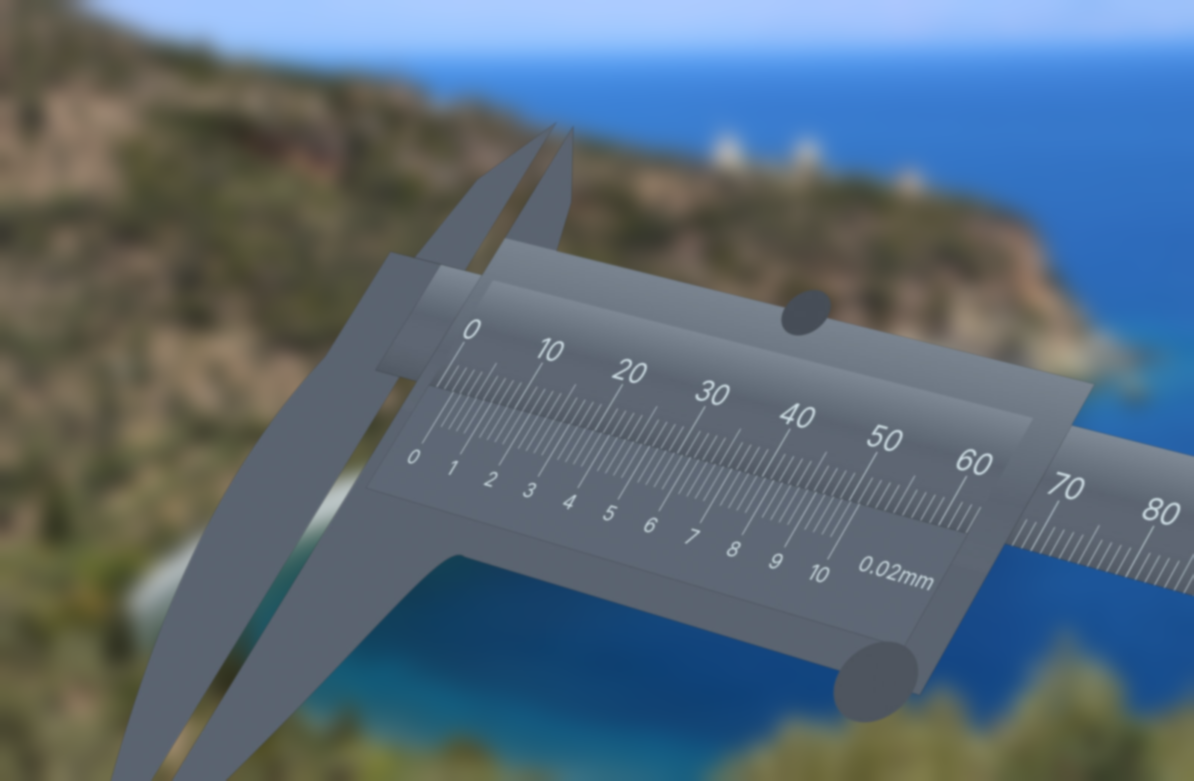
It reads 2.2 mm
